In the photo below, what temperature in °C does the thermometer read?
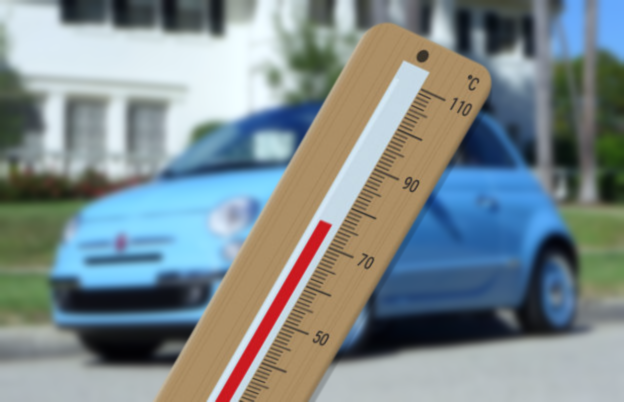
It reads 75 °C
